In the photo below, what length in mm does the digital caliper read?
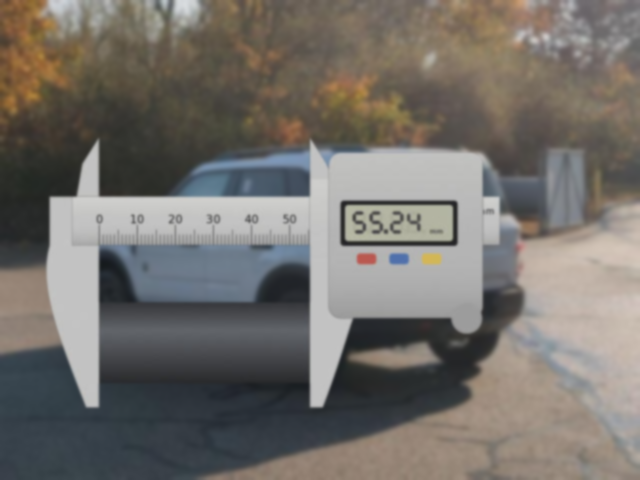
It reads 55.24 mm
